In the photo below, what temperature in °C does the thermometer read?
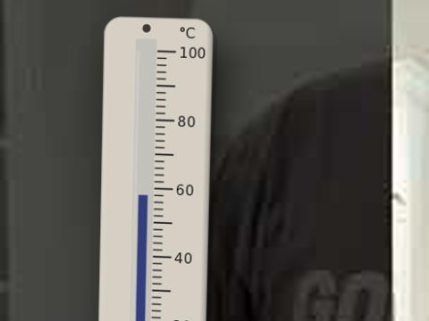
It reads 58 °C
